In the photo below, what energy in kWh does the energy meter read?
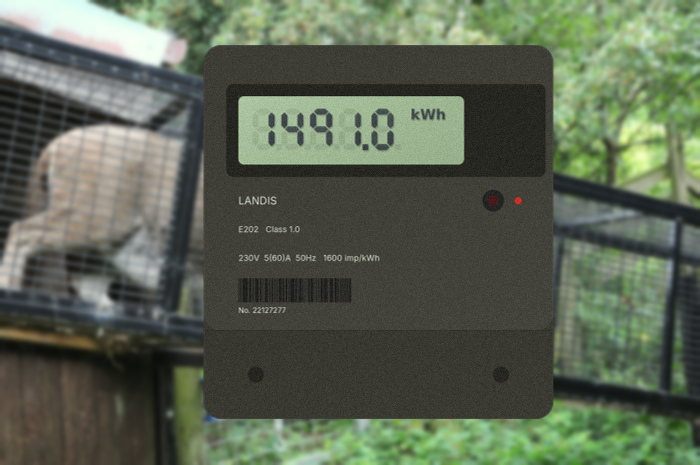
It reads 1491.0 kWh
